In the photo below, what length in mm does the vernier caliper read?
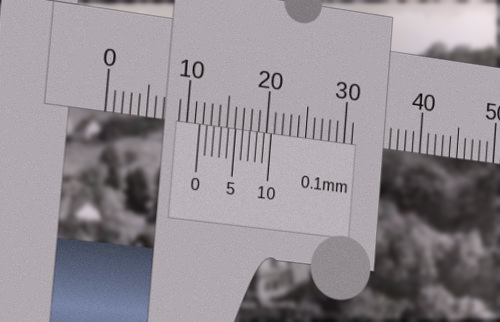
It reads 11.6 mm
